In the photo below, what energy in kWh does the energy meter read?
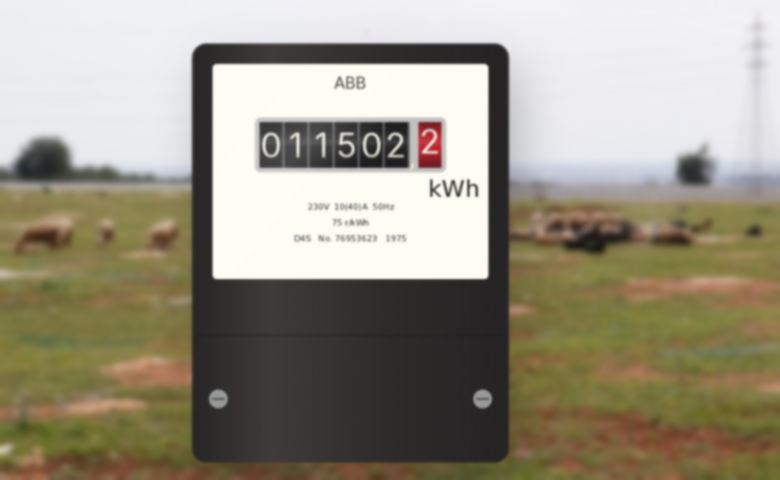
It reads 11502.2 kWh
